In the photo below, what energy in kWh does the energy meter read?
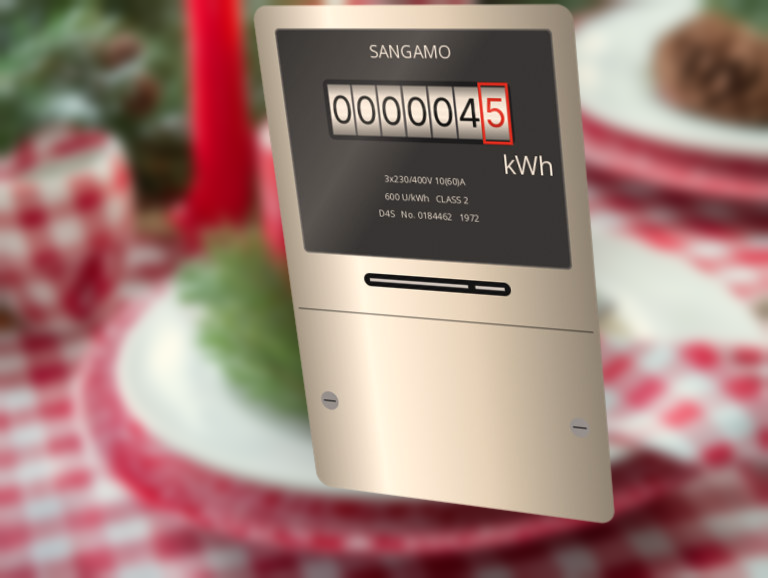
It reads 4.5 kWh
